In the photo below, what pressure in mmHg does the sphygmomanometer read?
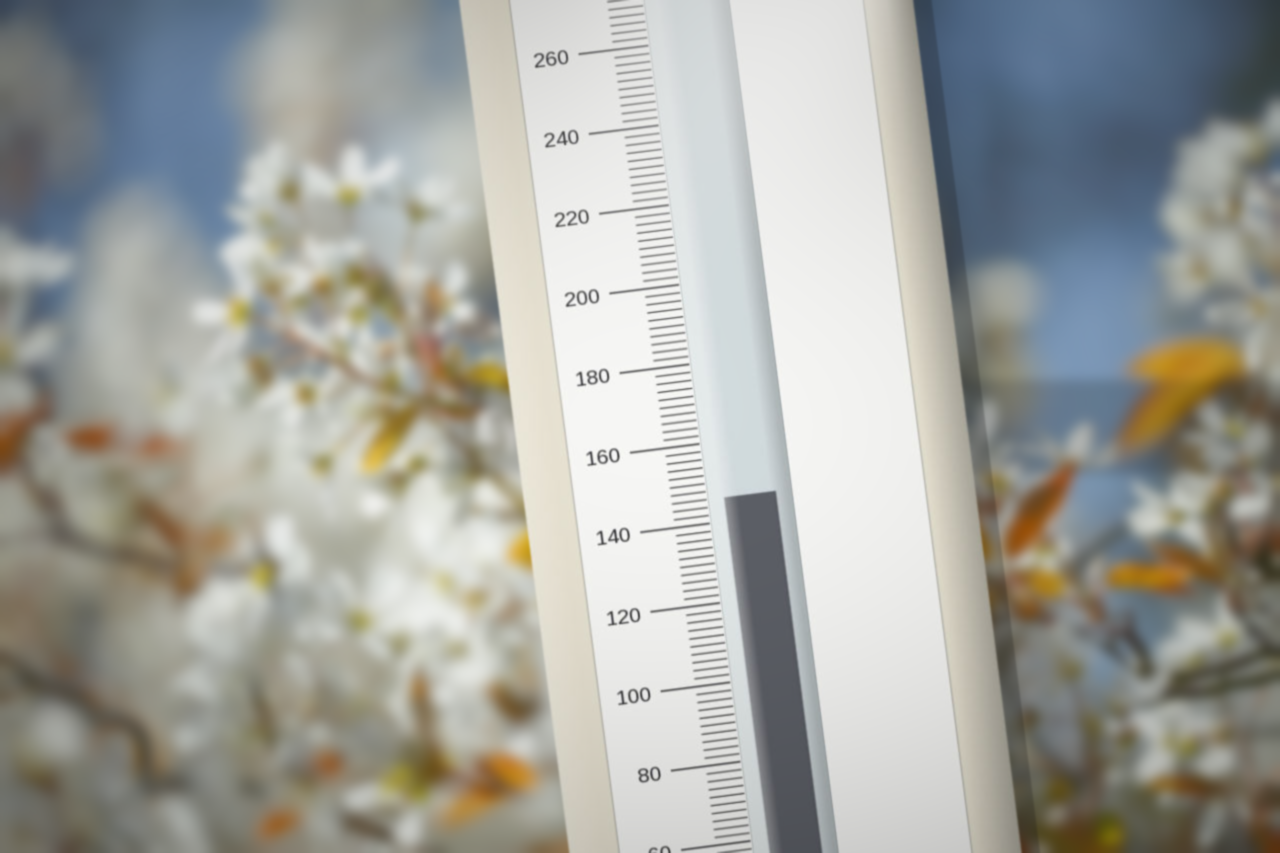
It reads 146 mmHg
